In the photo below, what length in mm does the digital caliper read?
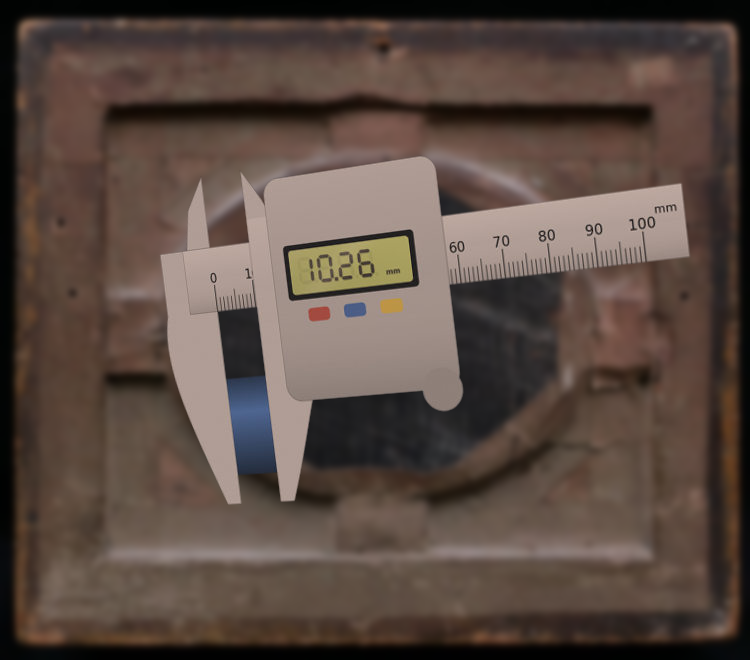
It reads 10.26 mm
